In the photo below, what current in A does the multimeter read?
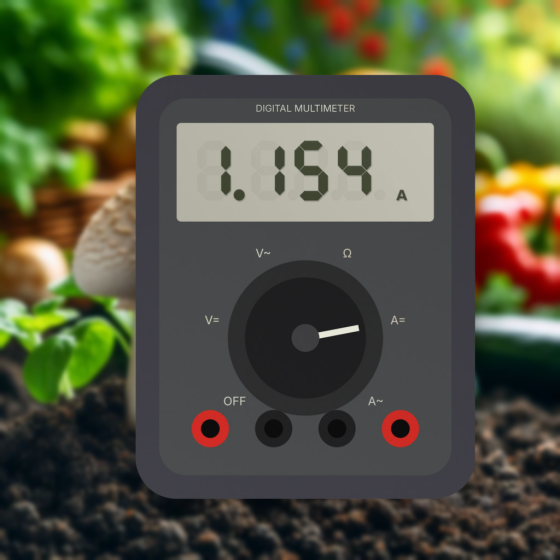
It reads 1.154 A
